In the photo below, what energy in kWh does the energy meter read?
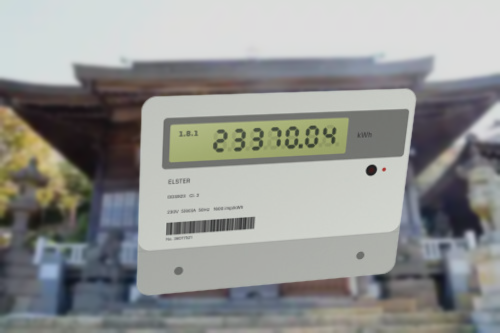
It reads 23370.04 kWh
